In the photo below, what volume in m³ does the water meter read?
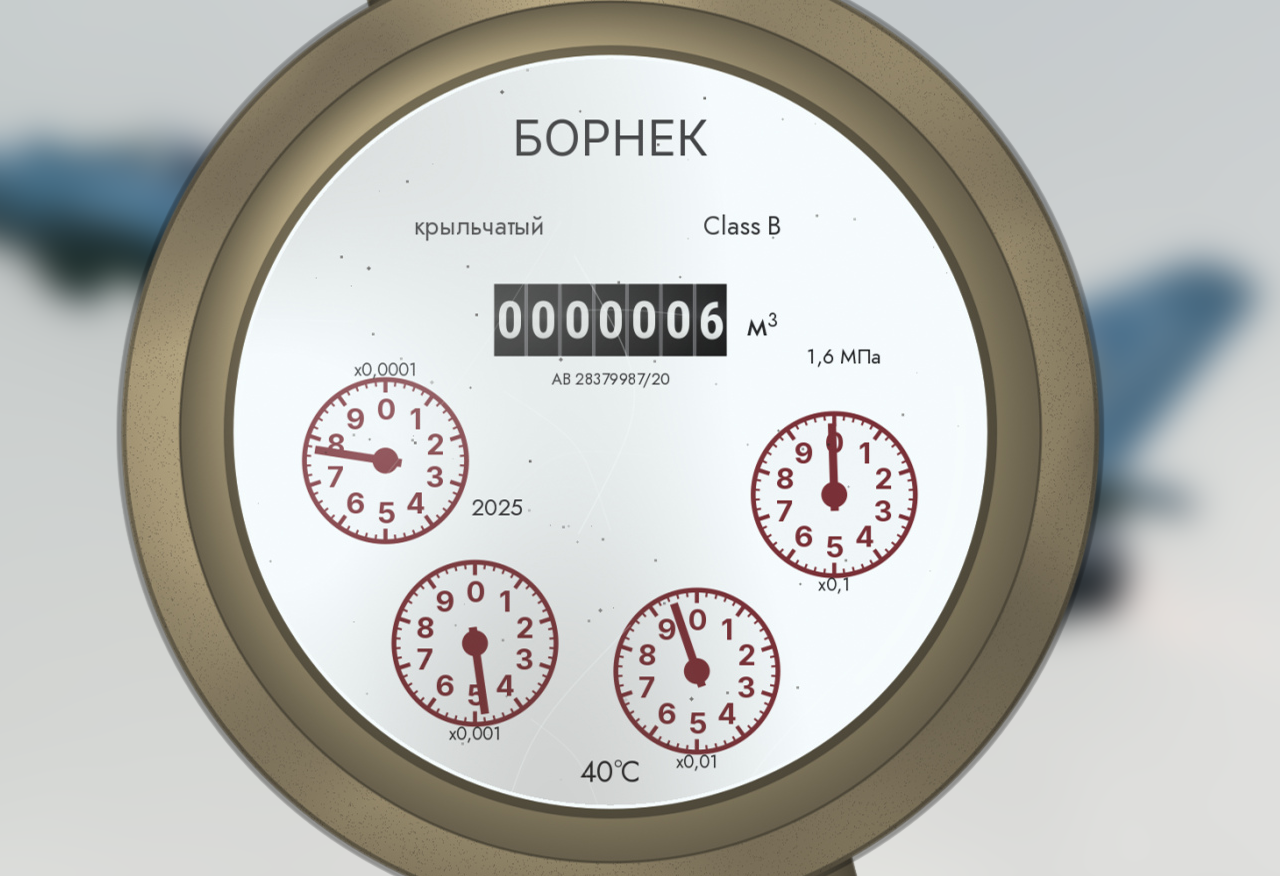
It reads 5.9947 m³
